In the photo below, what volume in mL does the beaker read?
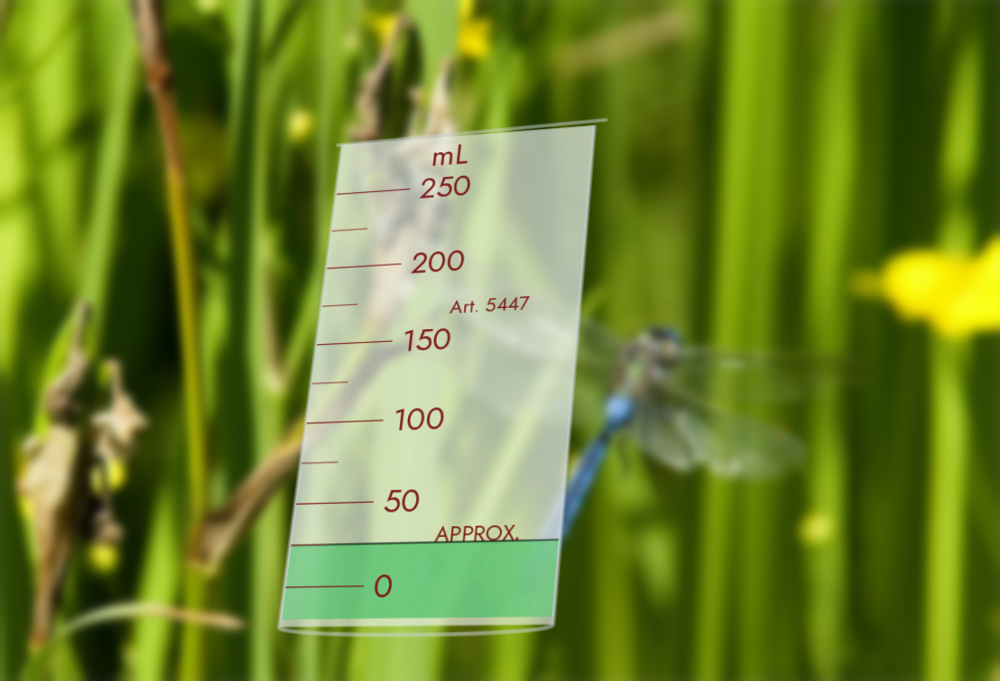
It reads 25 mL
